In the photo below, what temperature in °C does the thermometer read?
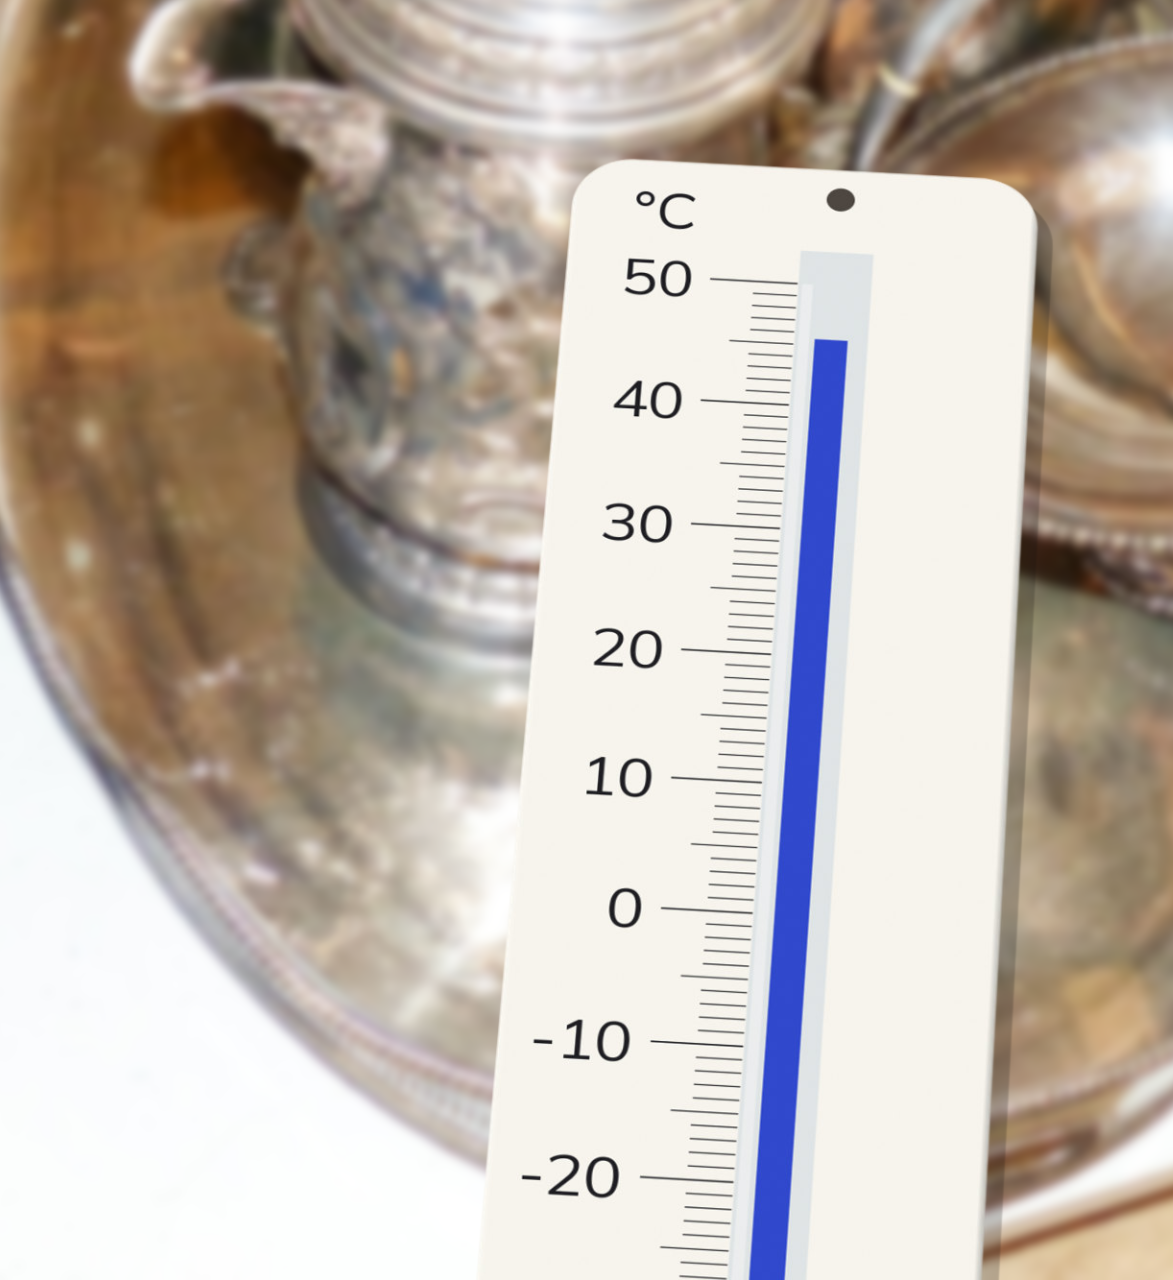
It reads 45.5 °C
